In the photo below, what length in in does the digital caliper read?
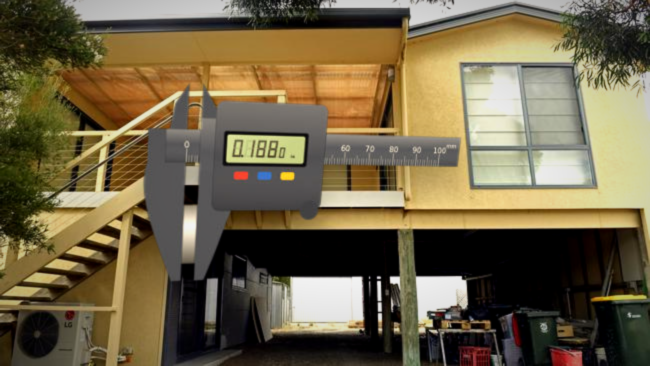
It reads 0.1880 in
